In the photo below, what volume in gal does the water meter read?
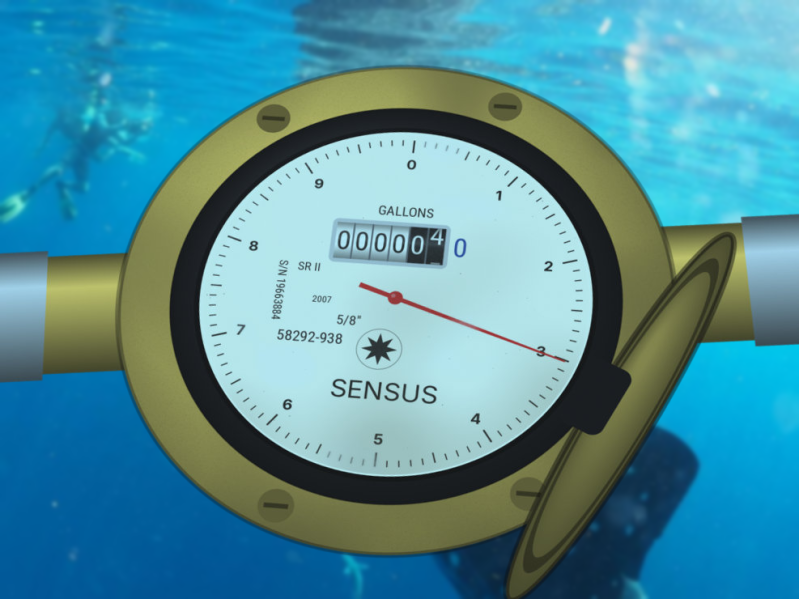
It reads 43.0 gal
